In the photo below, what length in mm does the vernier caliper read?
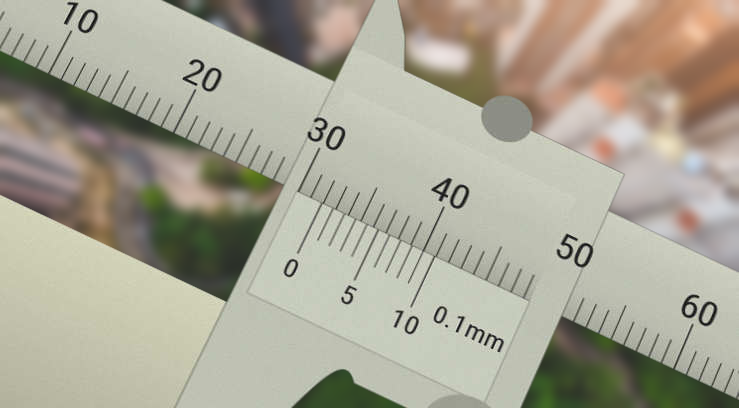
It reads 31.9 mm
